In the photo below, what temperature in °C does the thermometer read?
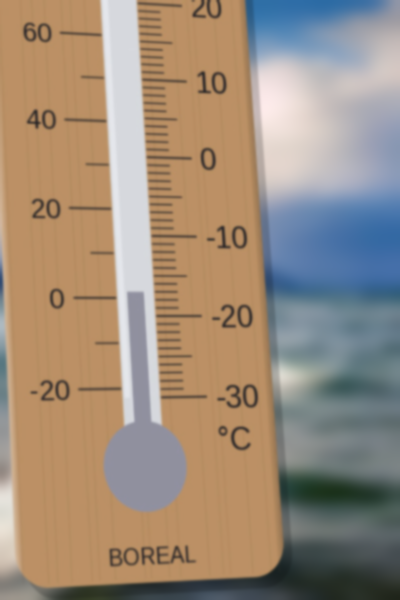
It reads -17 °C
